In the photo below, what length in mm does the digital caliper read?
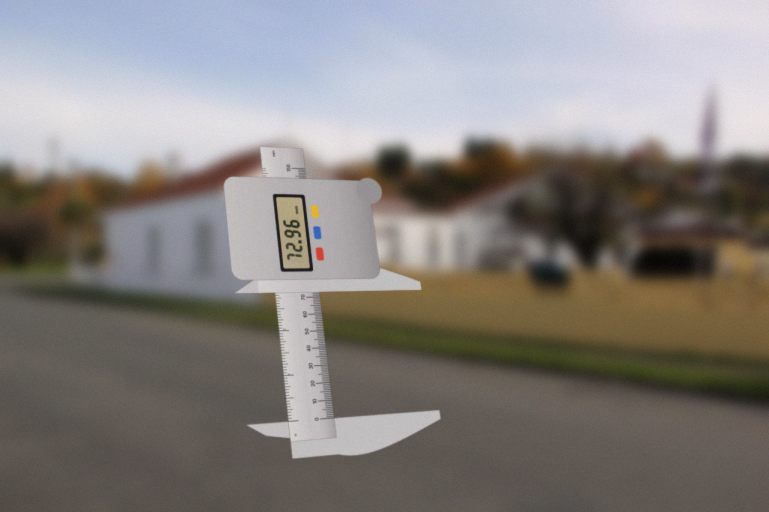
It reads 72.96 mm
